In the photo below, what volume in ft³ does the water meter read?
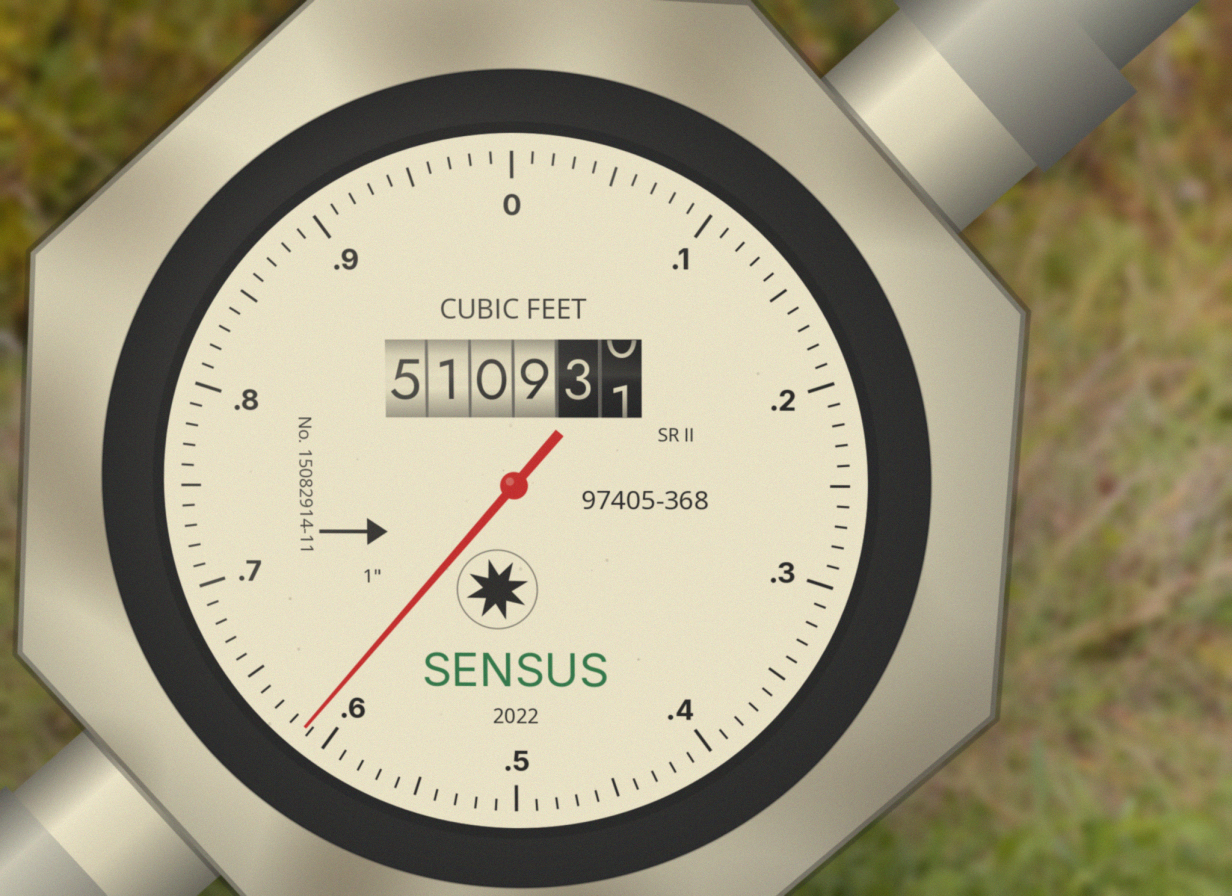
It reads 510930.61 ft³
